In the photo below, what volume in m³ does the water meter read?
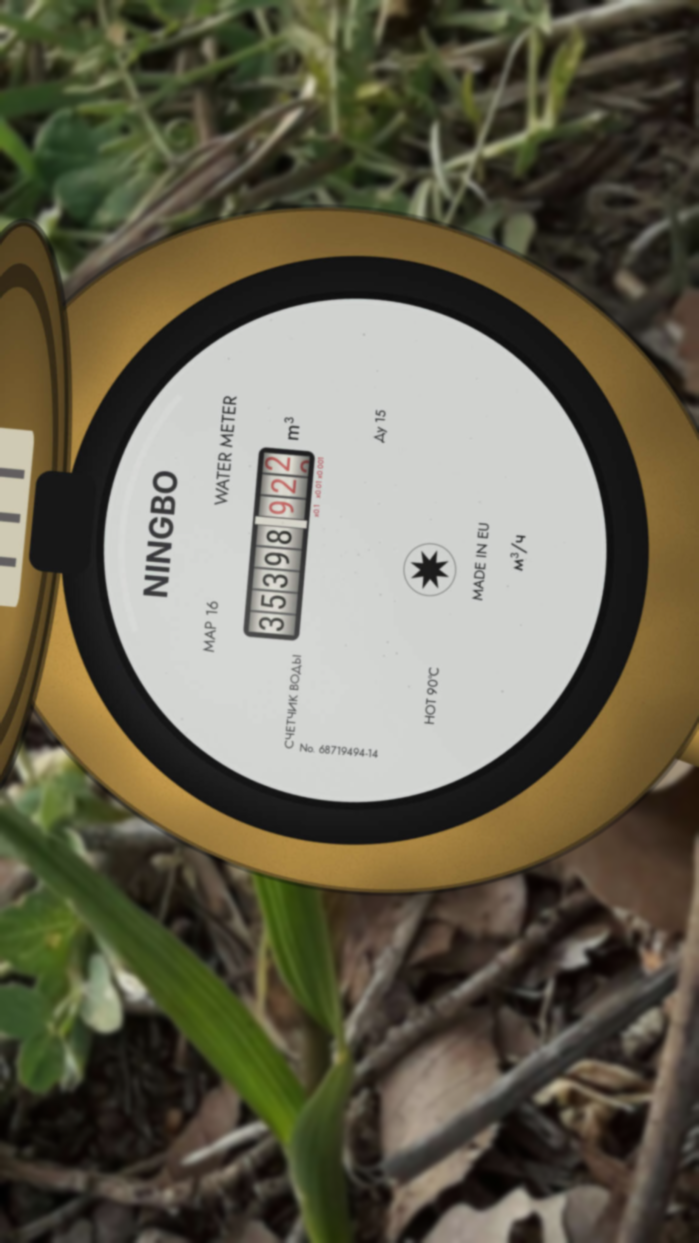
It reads 35398.922 m³
